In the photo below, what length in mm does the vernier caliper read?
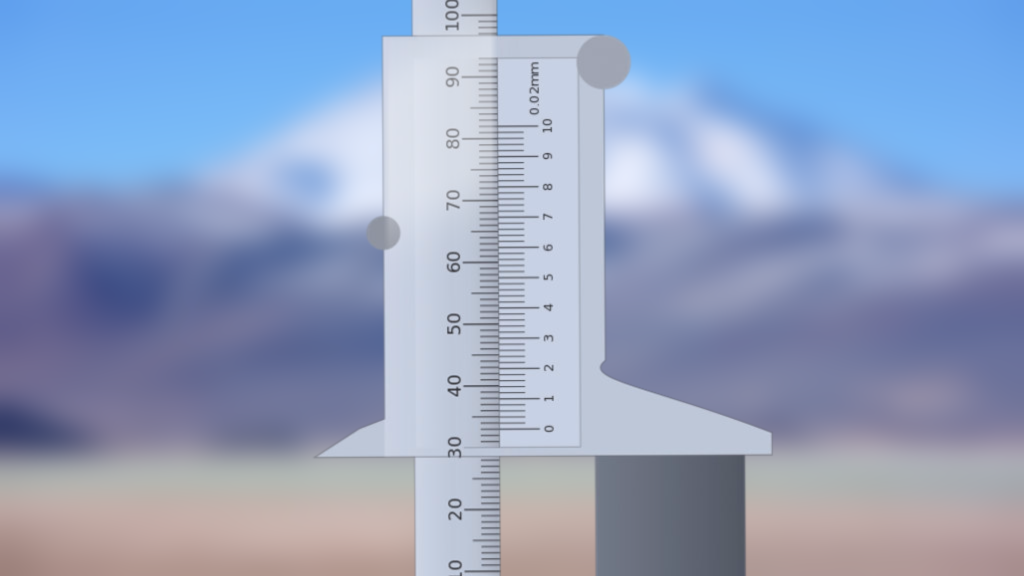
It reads 33.0 mm
